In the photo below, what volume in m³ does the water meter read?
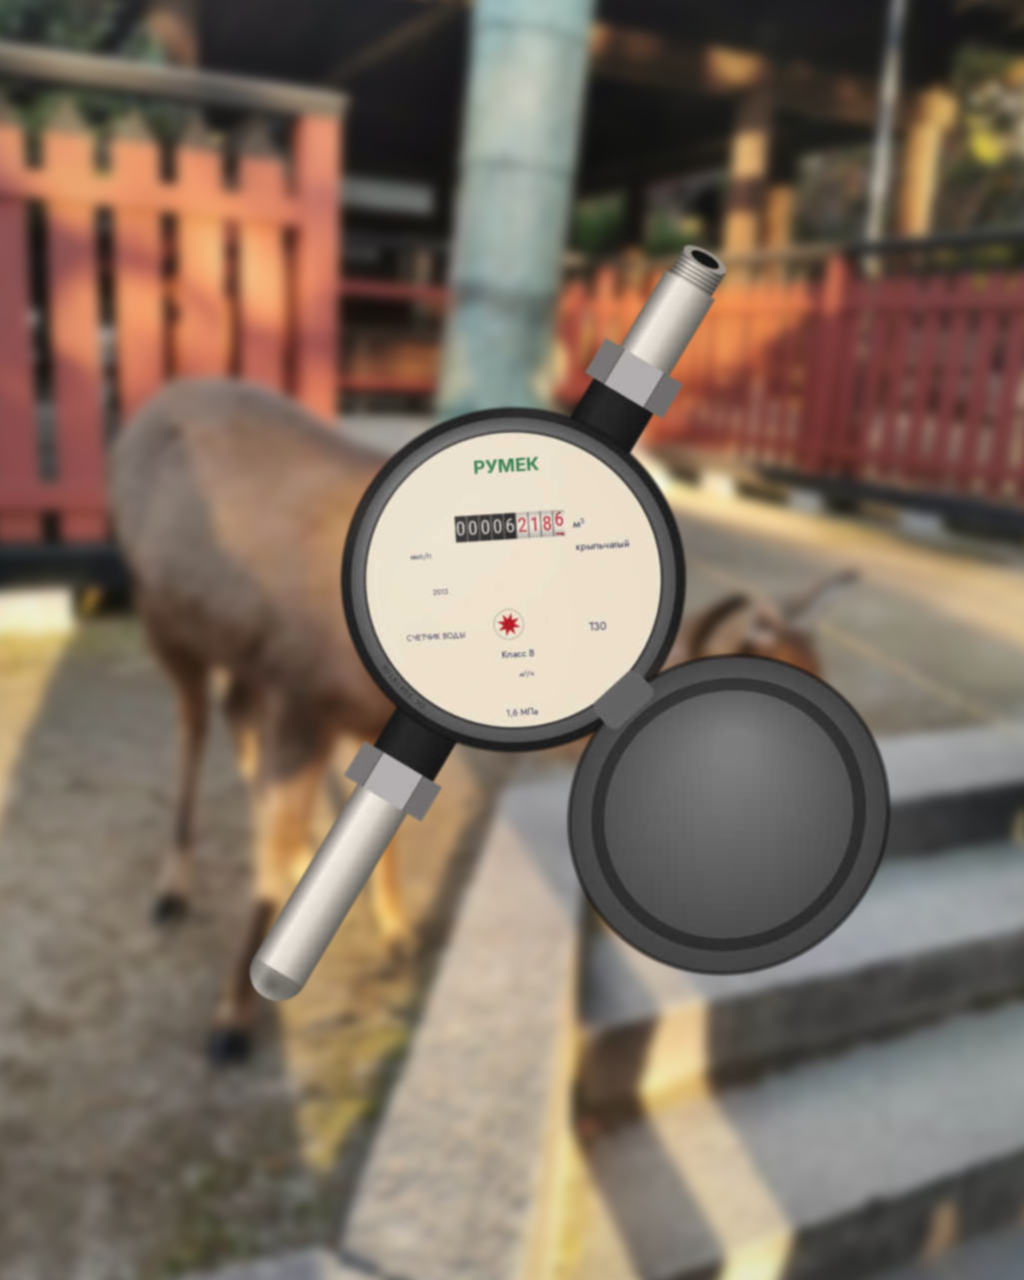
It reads 6.2186 m³
